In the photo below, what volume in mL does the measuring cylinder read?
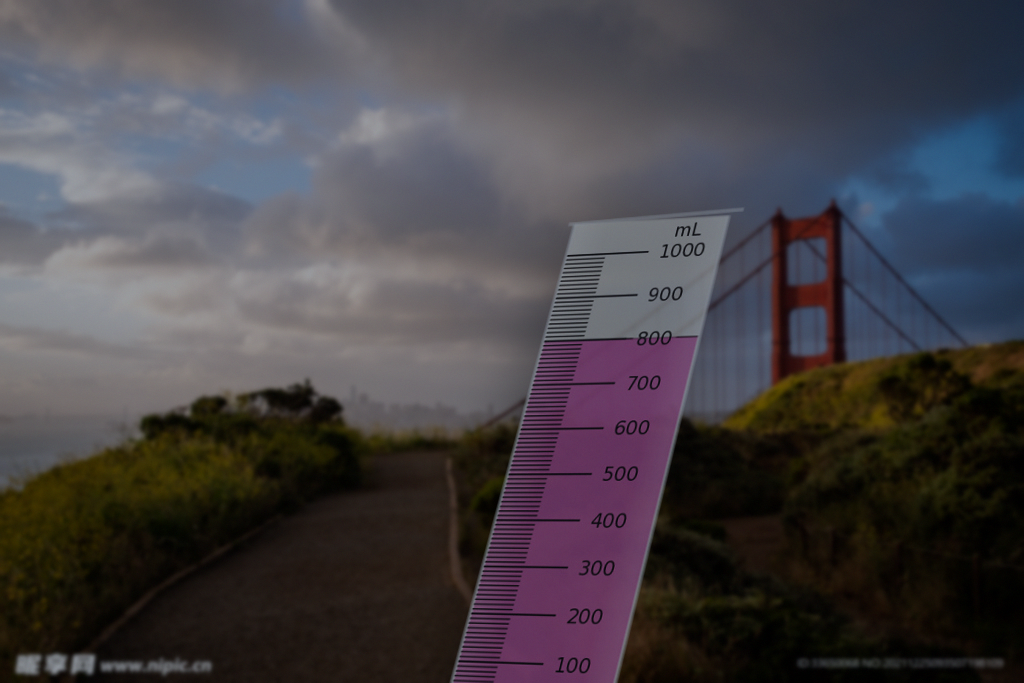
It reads 800 mL
